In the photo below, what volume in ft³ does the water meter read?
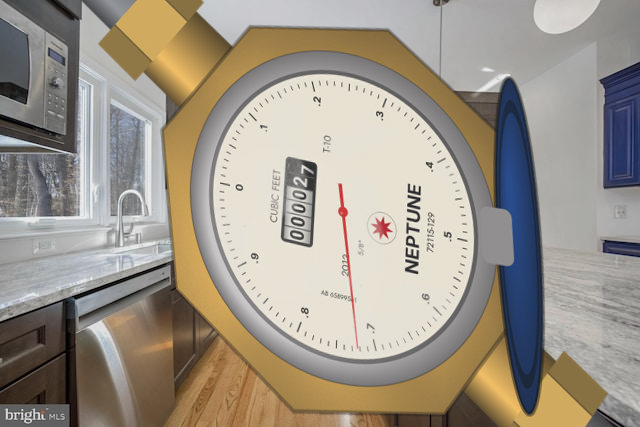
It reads 26.72 ft³
